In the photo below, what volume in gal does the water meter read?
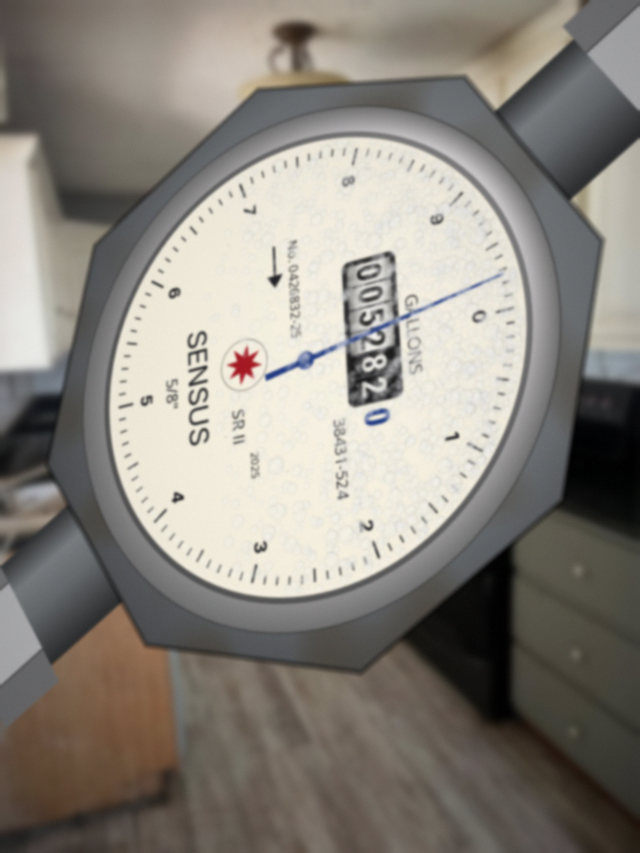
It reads 52819.7 gal
